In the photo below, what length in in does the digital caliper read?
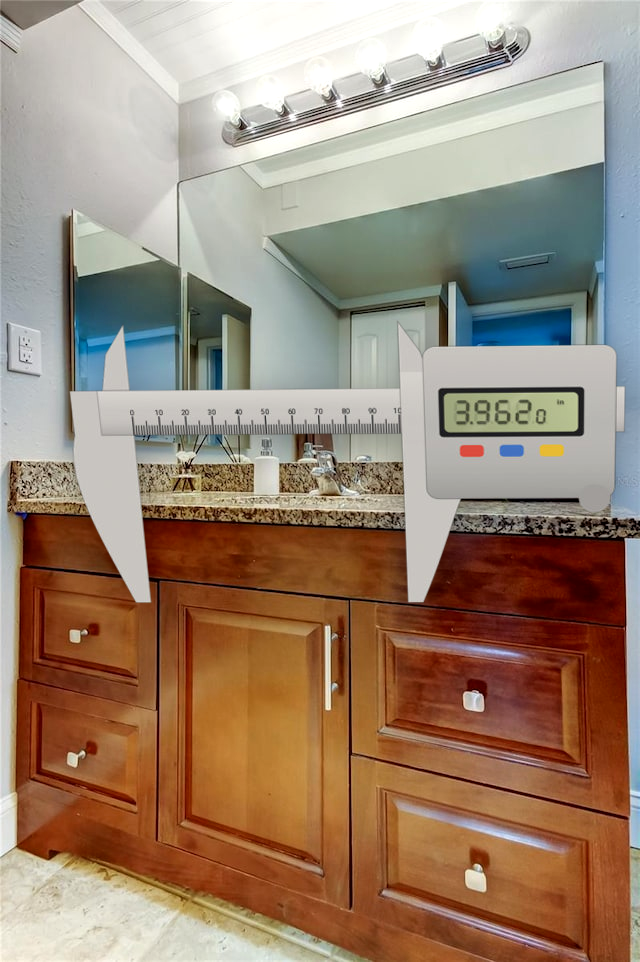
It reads 3.9620 in
